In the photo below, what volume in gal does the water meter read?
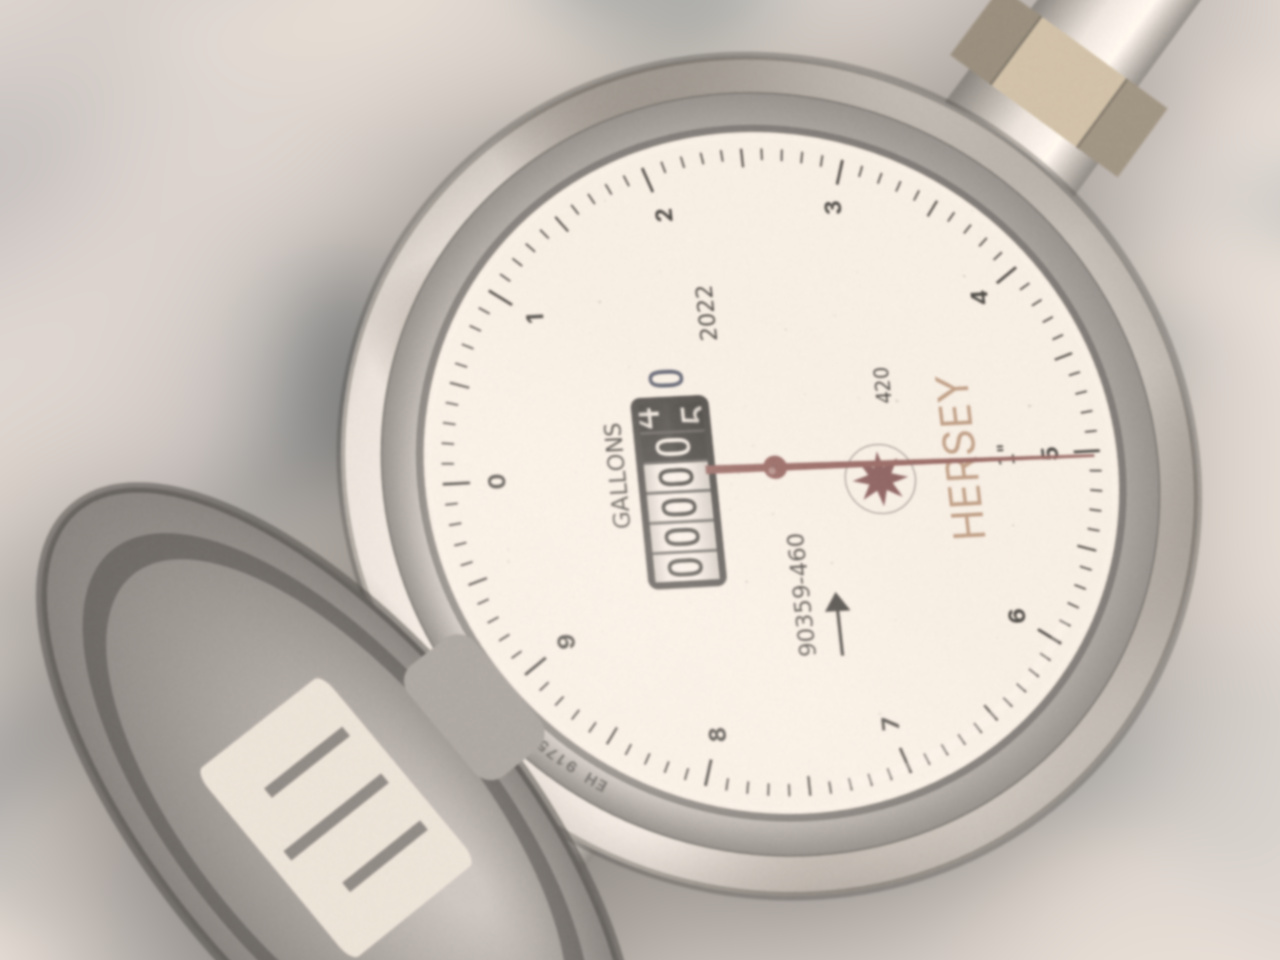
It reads 45.0 gal
